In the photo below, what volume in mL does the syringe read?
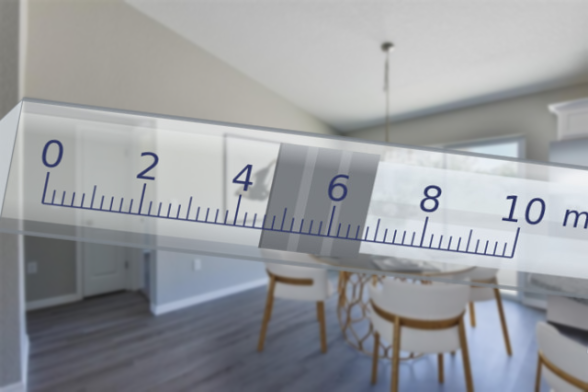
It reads 4.6 mL
